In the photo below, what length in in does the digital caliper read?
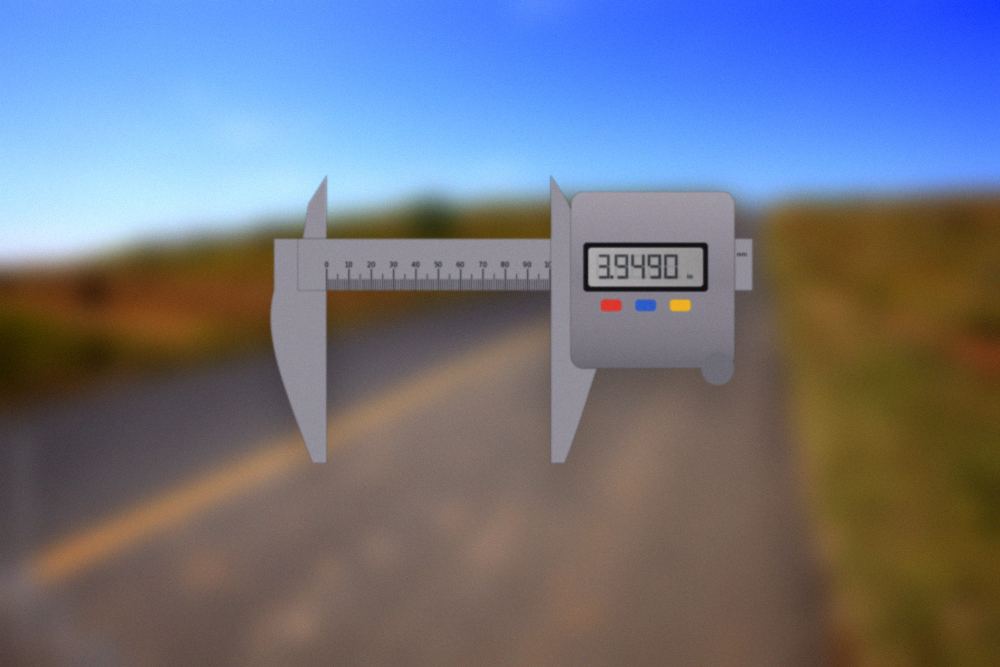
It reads 3.9490 in
